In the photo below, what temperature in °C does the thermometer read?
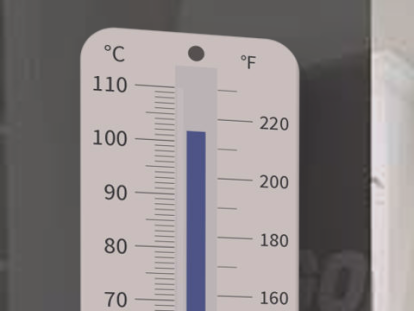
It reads 102 °C
